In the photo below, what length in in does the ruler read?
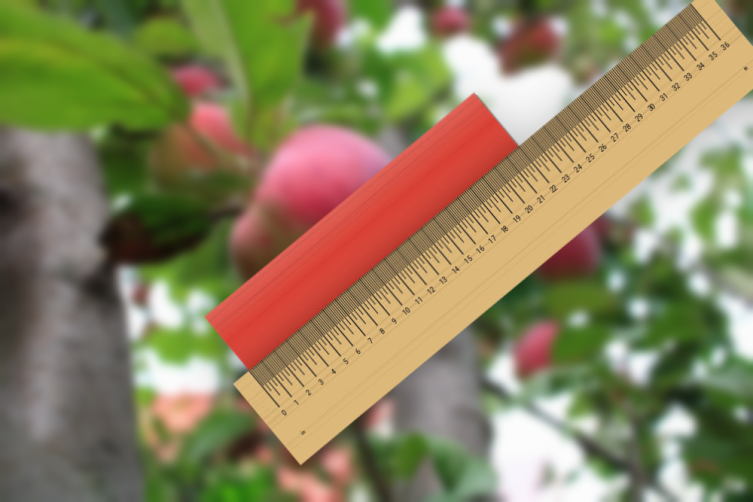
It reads 22 in
